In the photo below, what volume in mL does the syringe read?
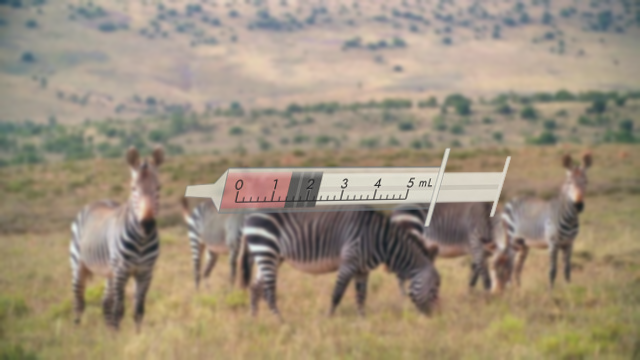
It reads 1.4 mL
